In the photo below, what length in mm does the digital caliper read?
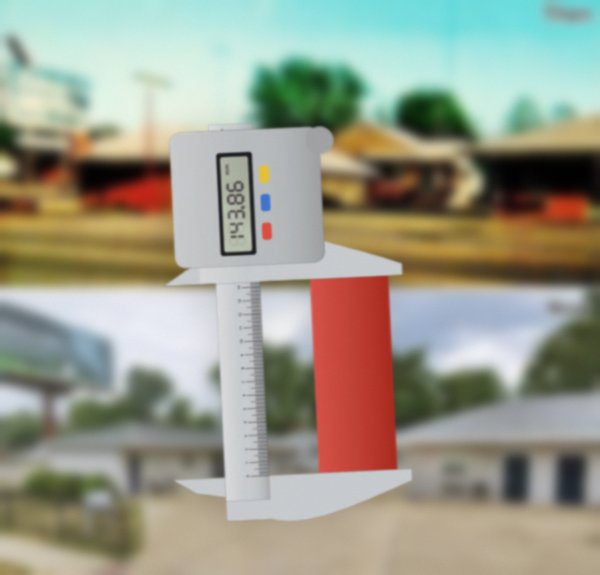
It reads 143.86 mm
